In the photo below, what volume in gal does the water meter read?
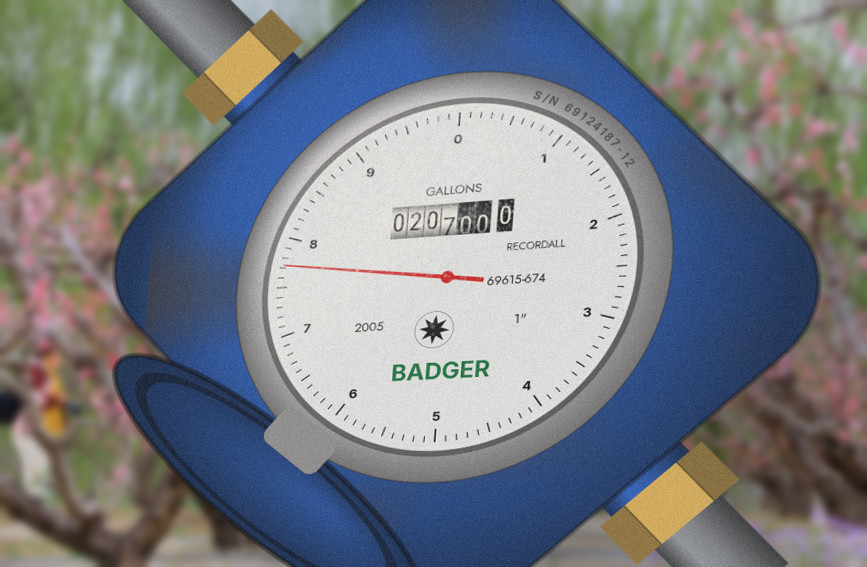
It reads 206997.7 gal
